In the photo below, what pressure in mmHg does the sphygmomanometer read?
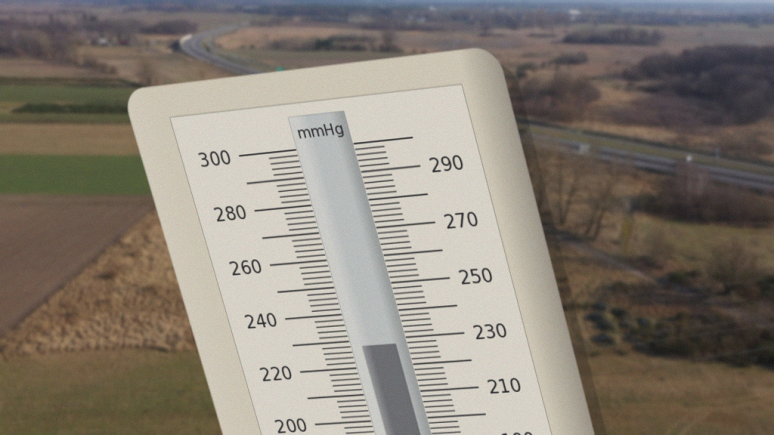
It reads 228 mmHg
